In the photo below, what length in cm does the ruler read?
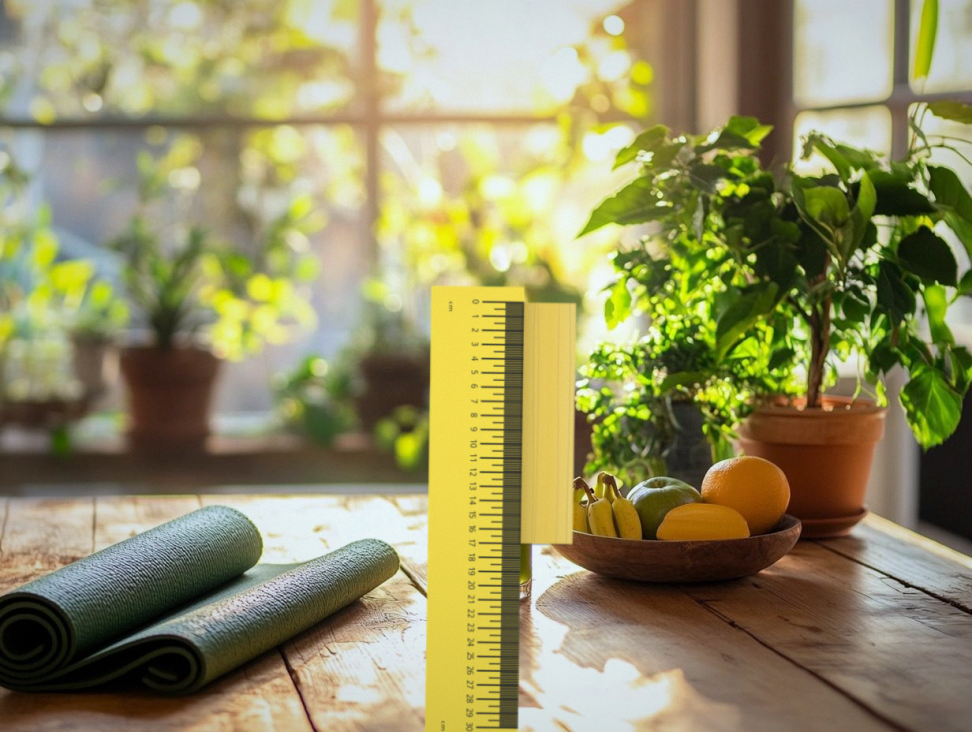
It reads 17 cm
